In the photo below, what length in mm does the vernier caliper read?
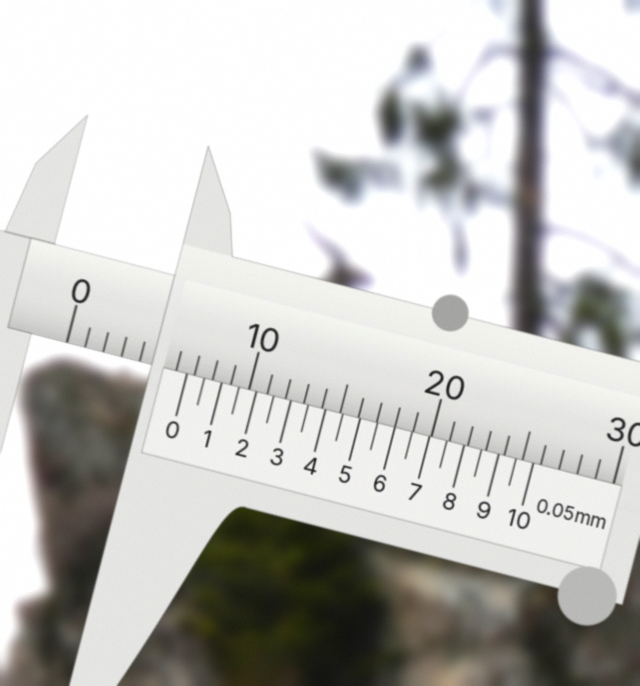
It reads 6.6 mm
